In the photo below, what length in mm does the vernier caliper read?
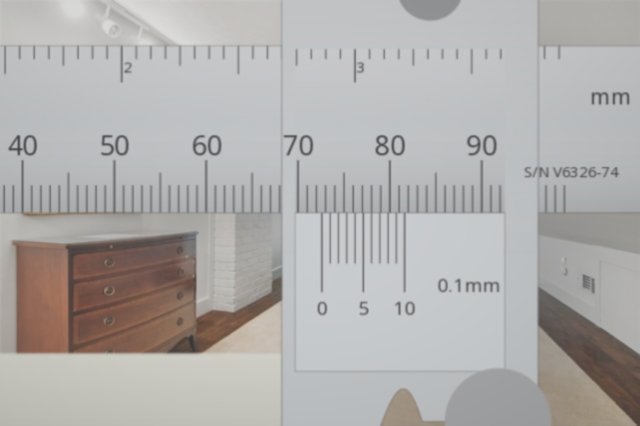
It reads 72.6 mm
